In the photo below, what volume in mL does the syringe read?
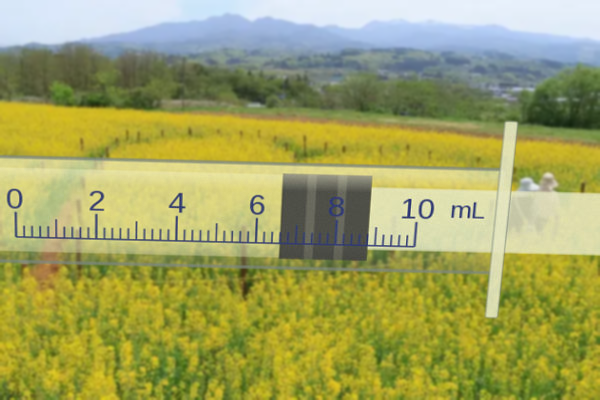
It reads 6.6 mL
